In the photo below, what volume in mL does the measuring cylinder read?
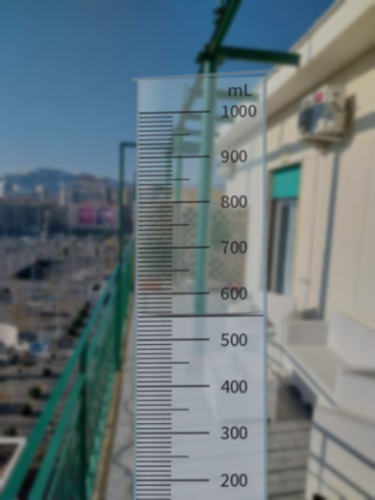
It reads 550 mL
